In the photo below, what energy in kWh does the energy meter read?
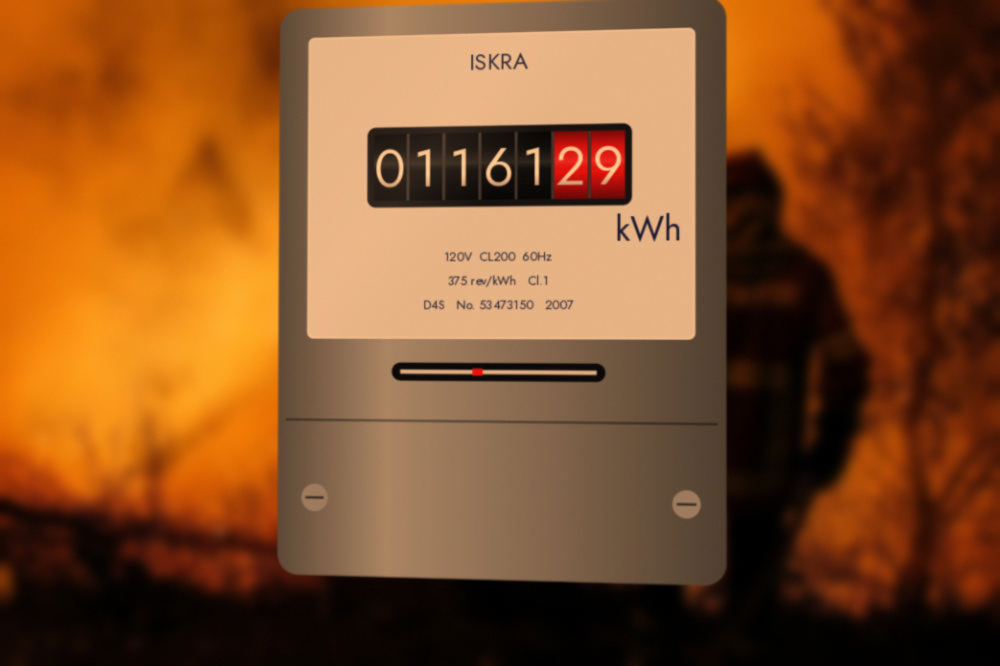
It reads 1161.29 kWh
